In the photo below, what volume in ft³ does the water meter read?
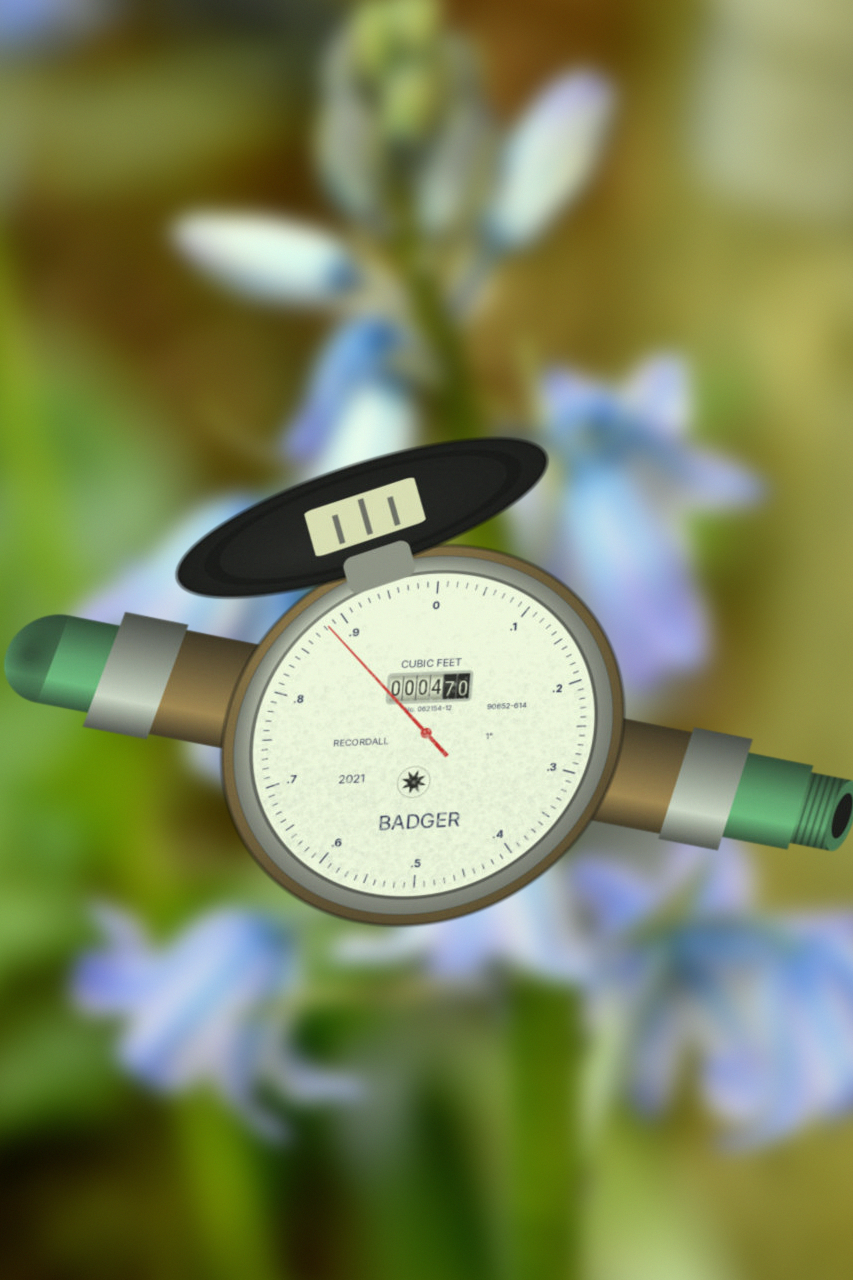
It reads 469.88 ft³
